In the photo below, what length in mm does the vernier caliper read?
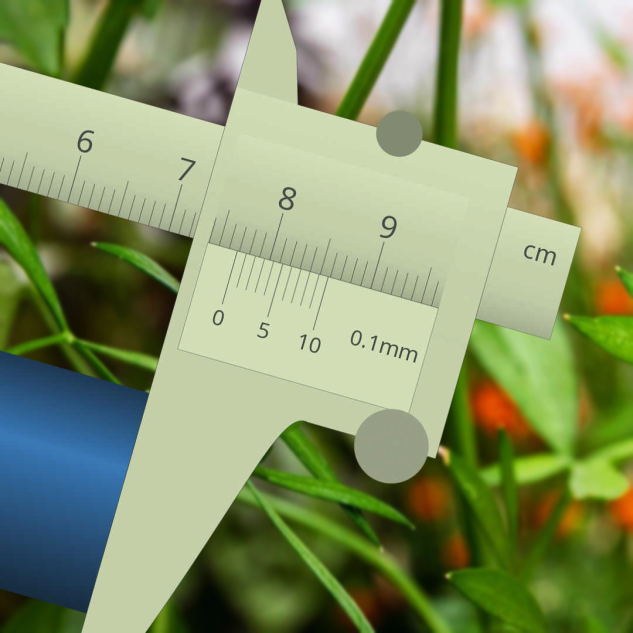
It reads 76.8 mm
